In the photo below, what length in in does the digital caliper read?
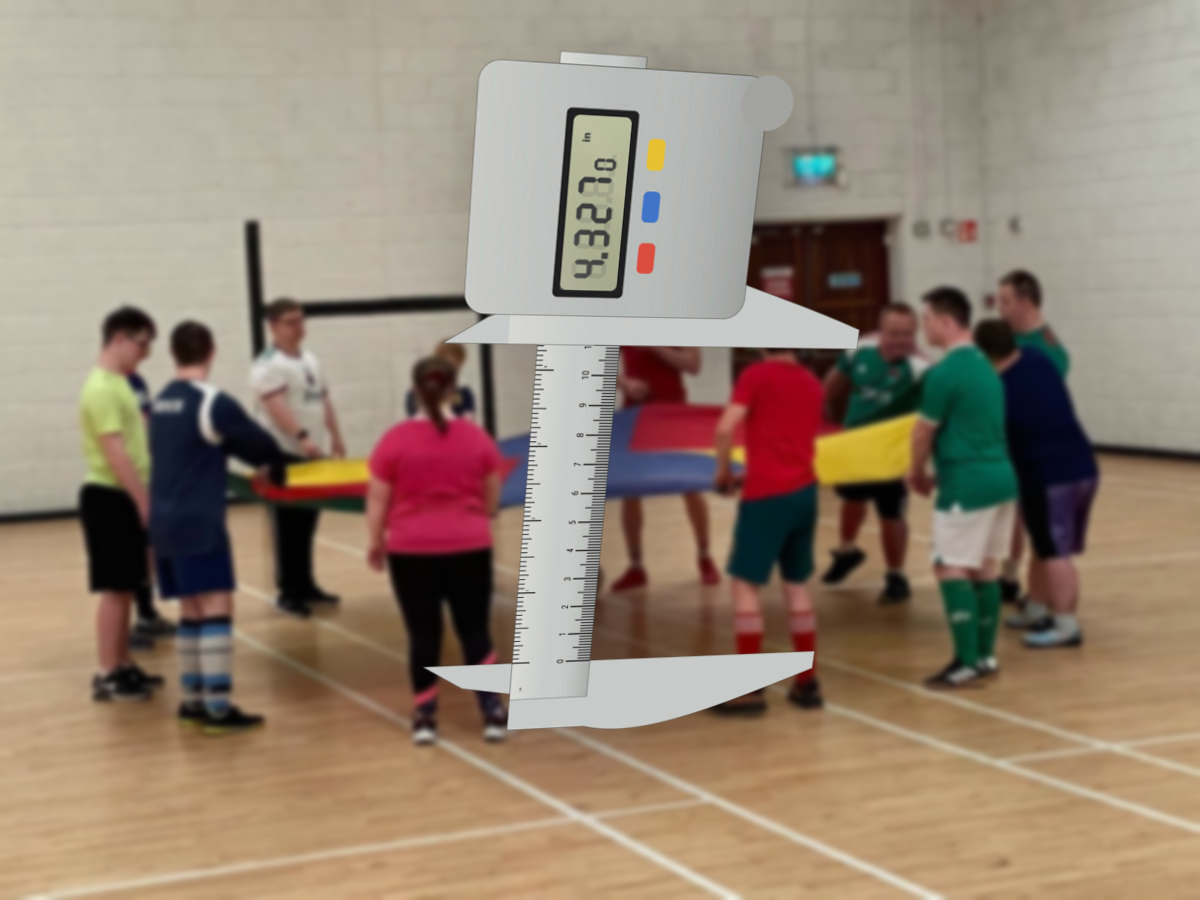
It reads 4.3270 in
